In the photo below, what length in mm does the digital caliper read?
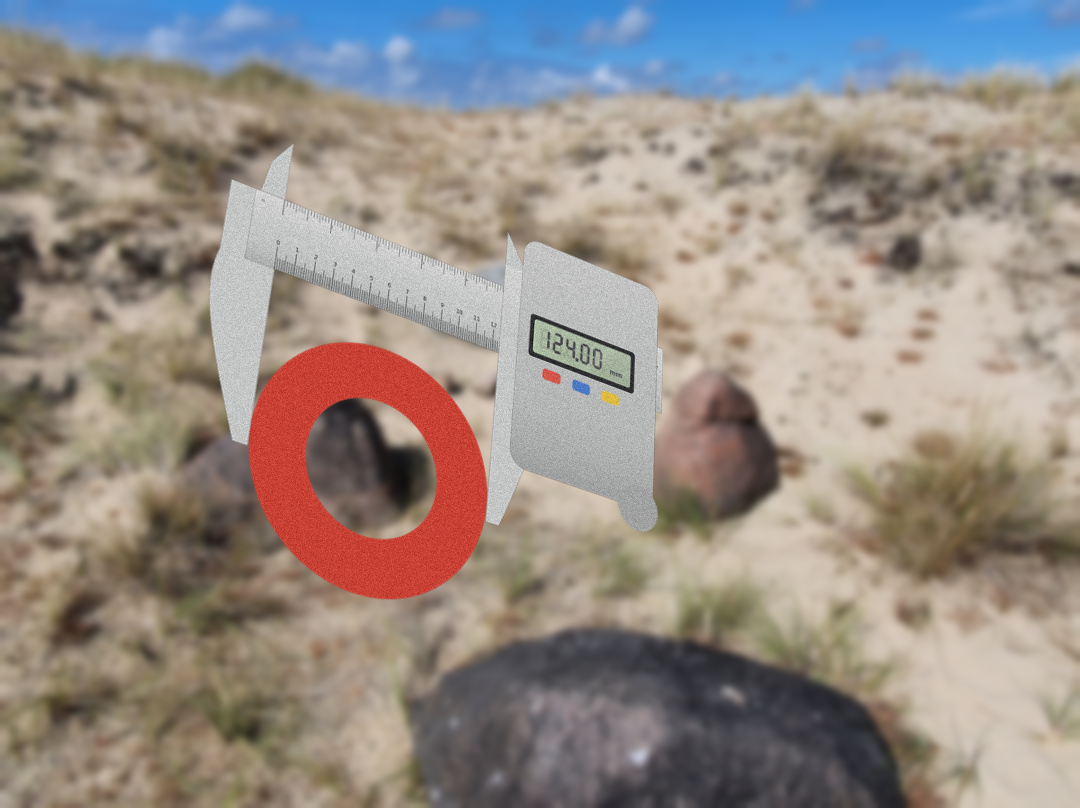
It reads 124.00 mm
